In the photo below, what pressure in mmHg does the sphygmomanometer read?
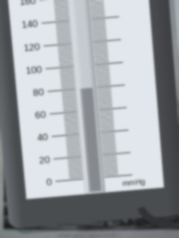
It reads 80 mmHg
